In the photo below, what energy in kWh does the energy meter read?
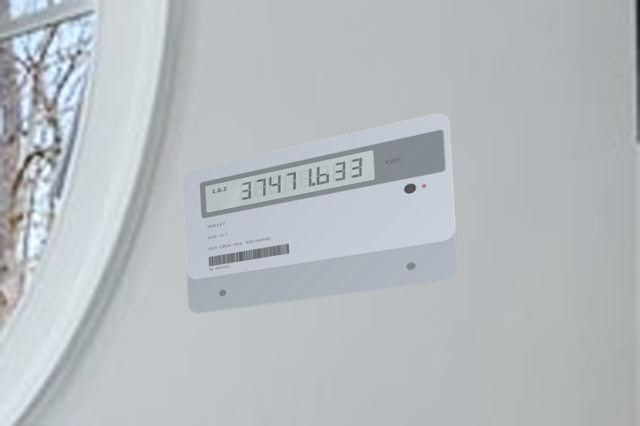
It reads 37471.633 kWh
